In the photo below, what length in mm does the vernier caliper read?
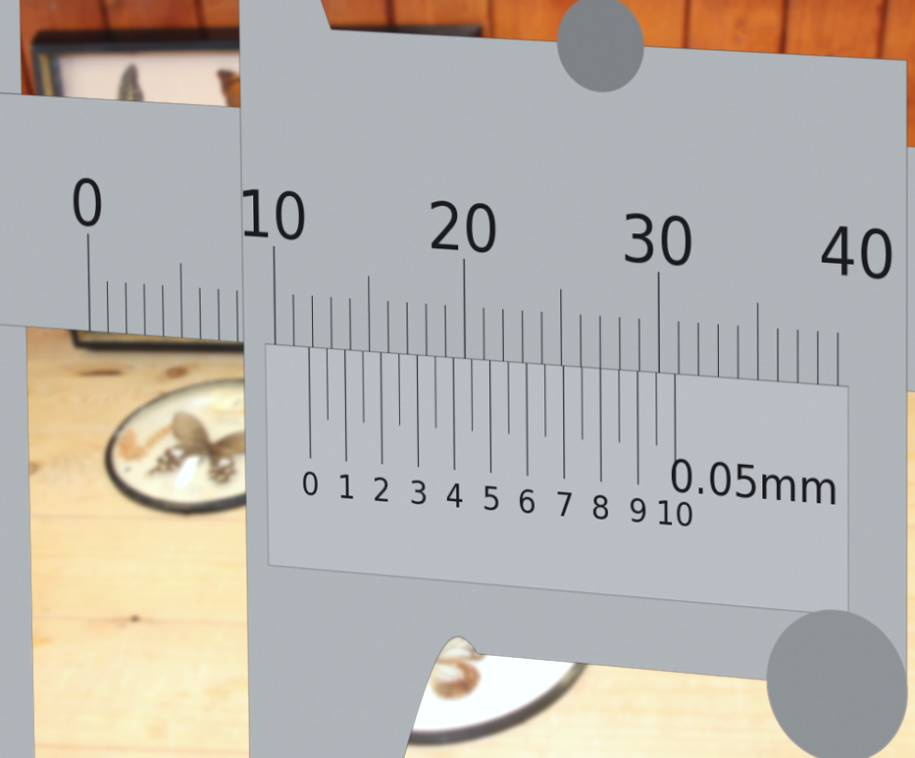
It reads 11.8 mm
